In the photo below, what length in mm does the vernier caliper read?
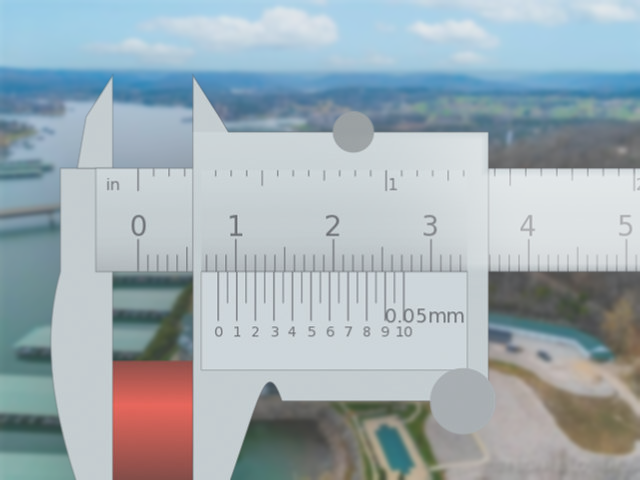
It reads 8.2 mm
